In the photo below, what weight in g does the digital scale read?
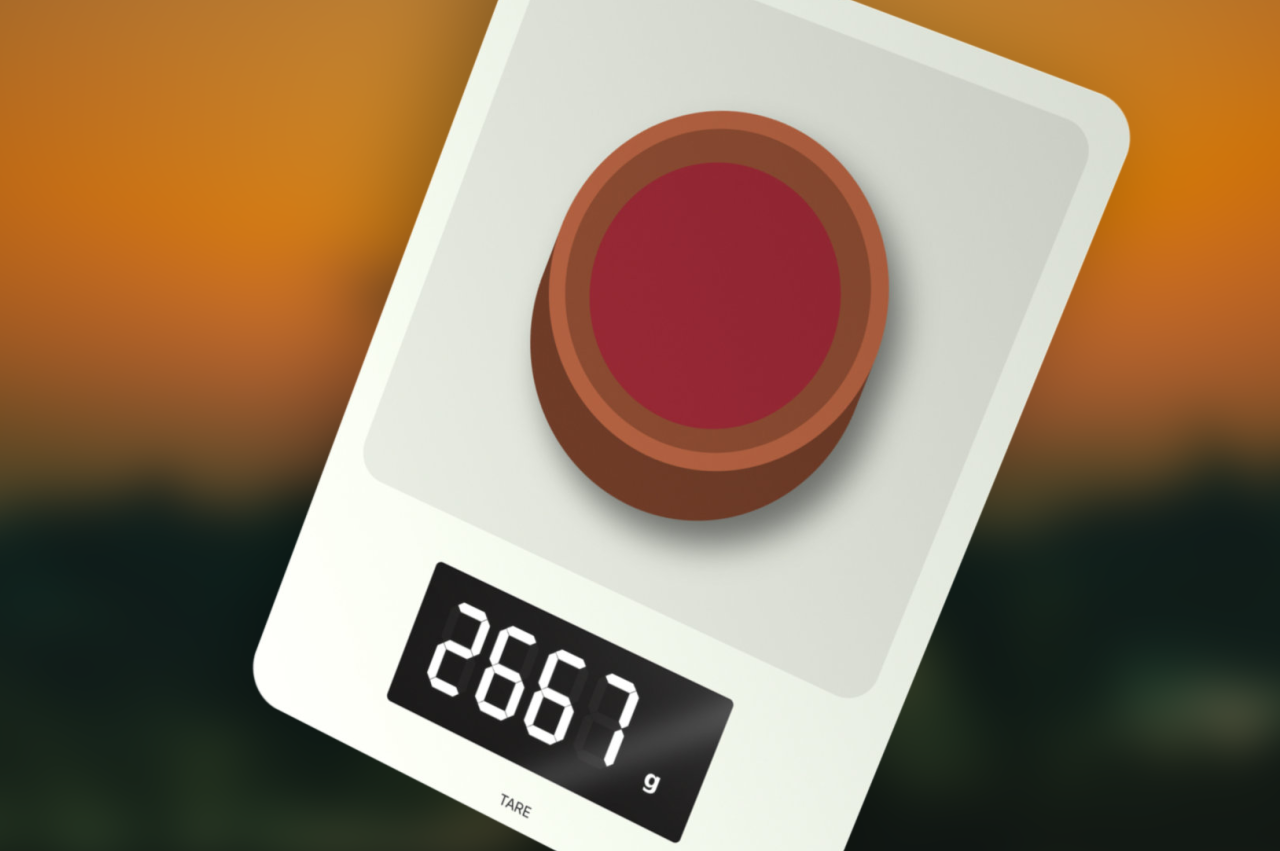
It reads 2667 g
